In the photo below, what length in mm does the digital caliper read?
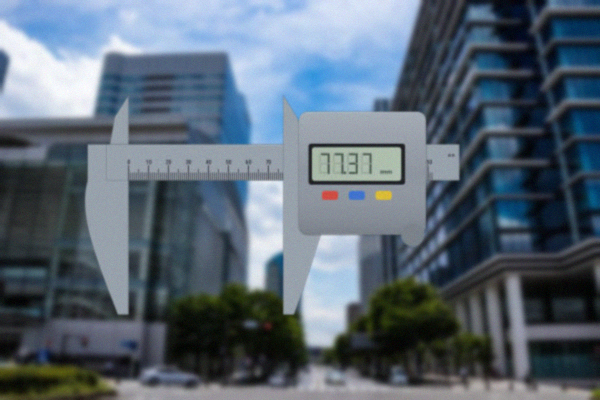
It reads 77.37 mm
